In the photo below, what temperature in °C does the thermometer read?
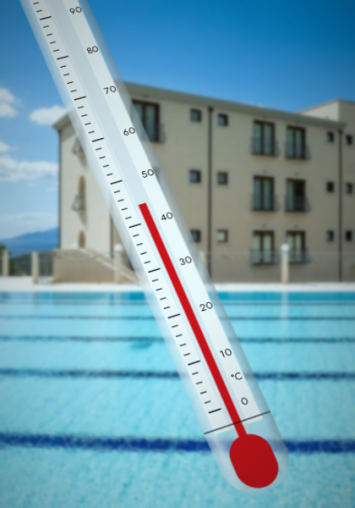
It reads 44 °C
